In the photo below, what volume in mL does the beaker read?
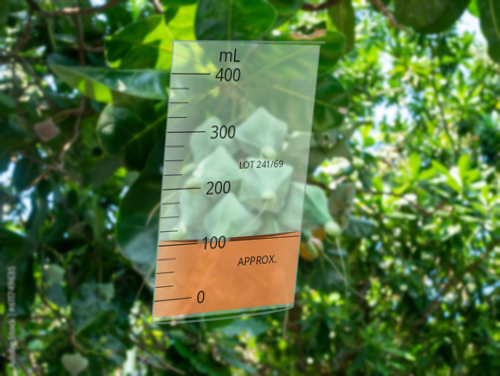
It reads 100 mL
